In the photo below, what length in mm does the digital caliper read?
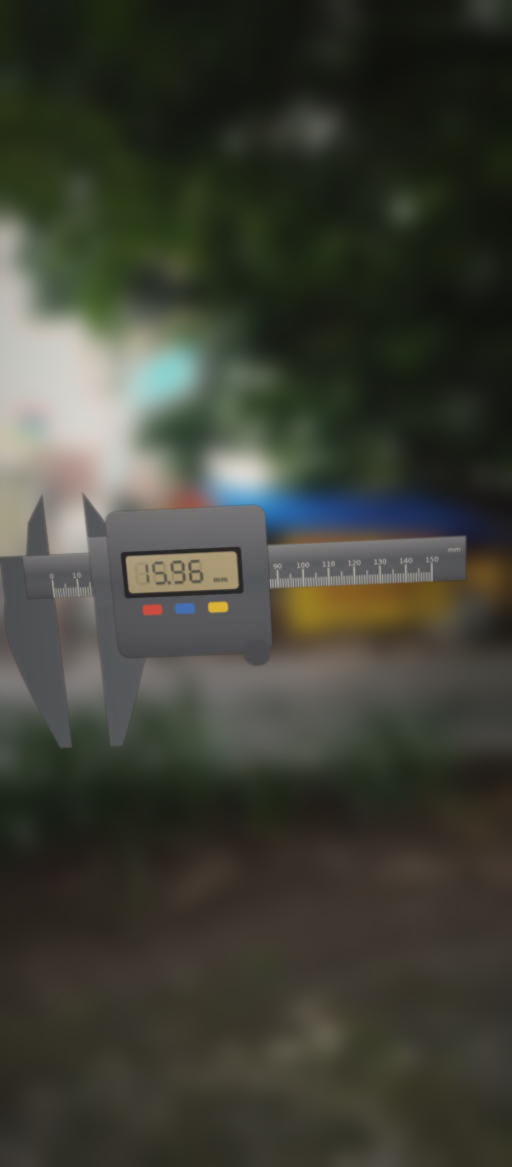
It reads 15.96 mm
